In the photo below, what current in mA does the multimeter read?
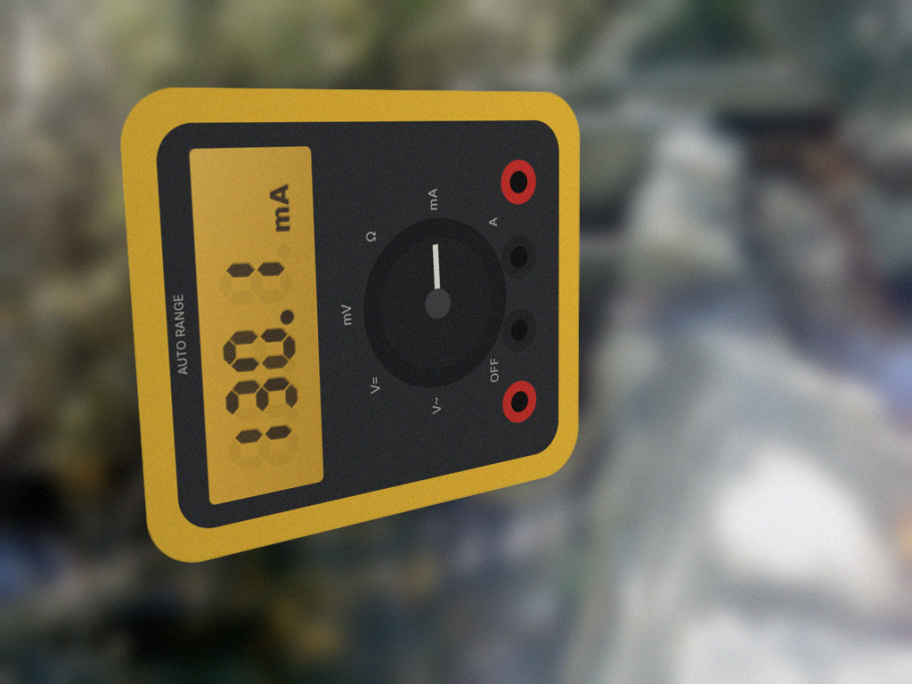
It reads 130.1 mA
